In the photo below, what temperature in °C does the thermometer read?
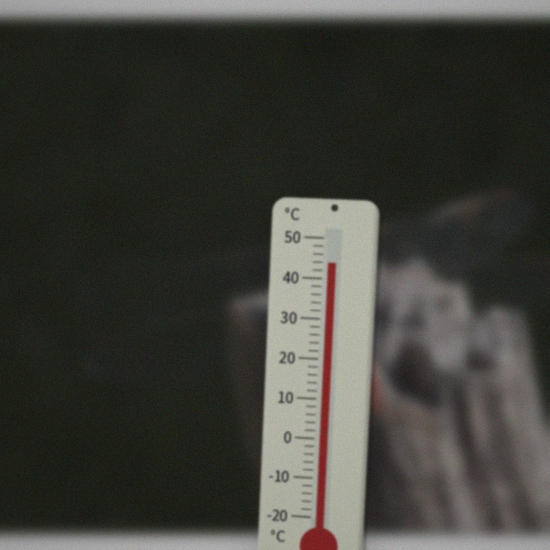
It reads 44 °C
